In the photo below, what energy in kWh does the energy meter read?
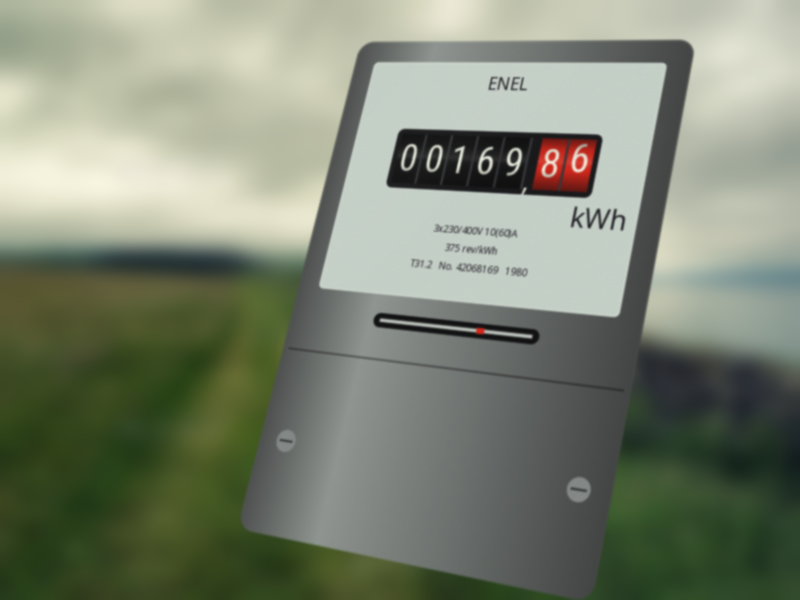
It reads 169.86 kWh
